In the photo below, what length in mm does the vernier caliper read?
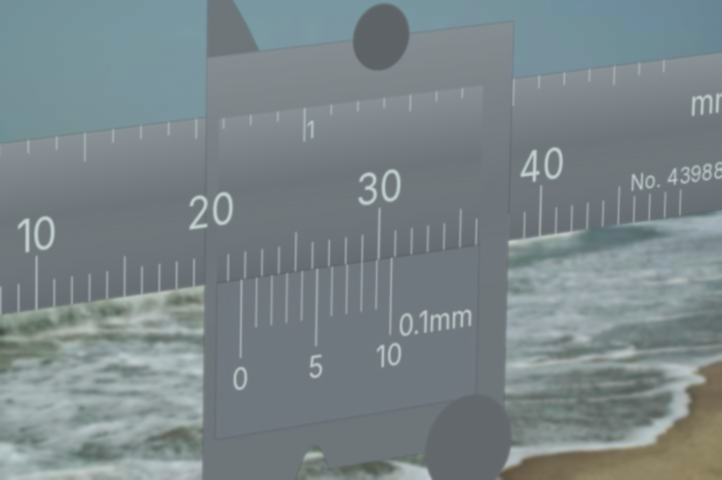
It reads 21.8 mm
